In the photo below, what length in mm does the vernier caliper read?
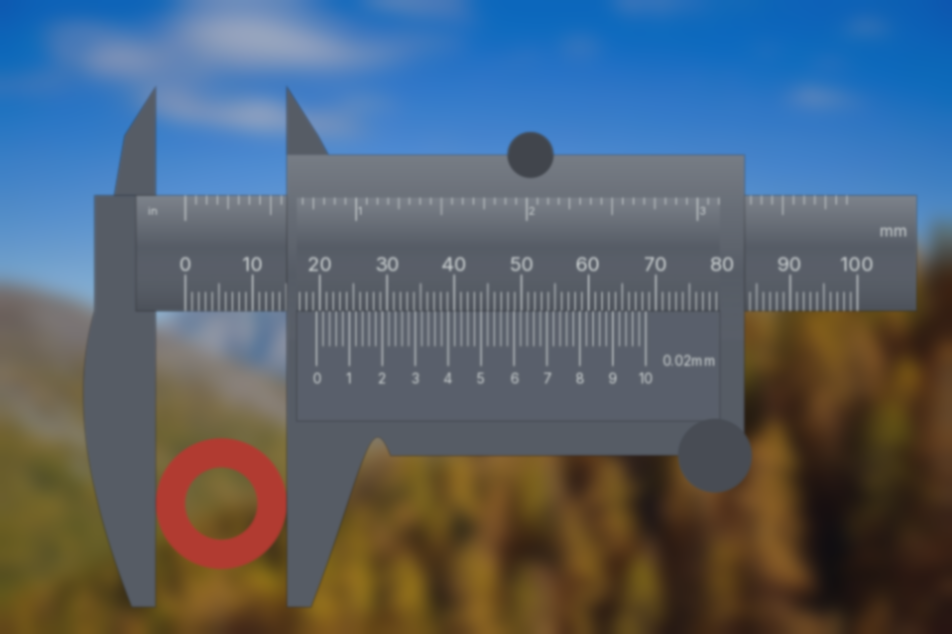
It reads 19.5 mm
